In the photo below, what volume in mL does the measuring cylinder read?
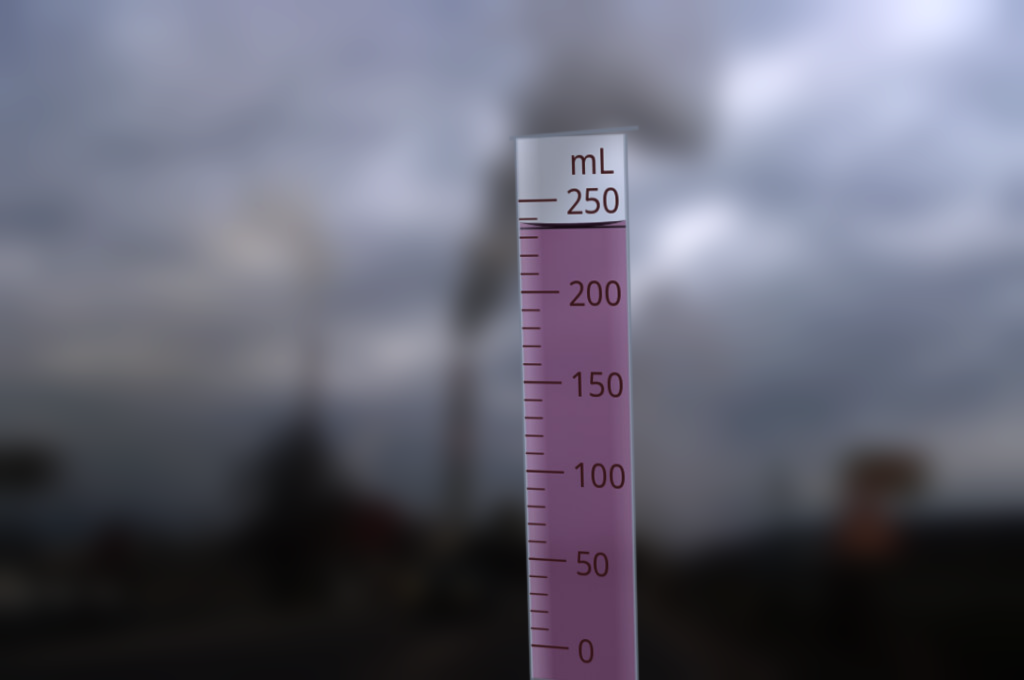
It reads 235 mL
